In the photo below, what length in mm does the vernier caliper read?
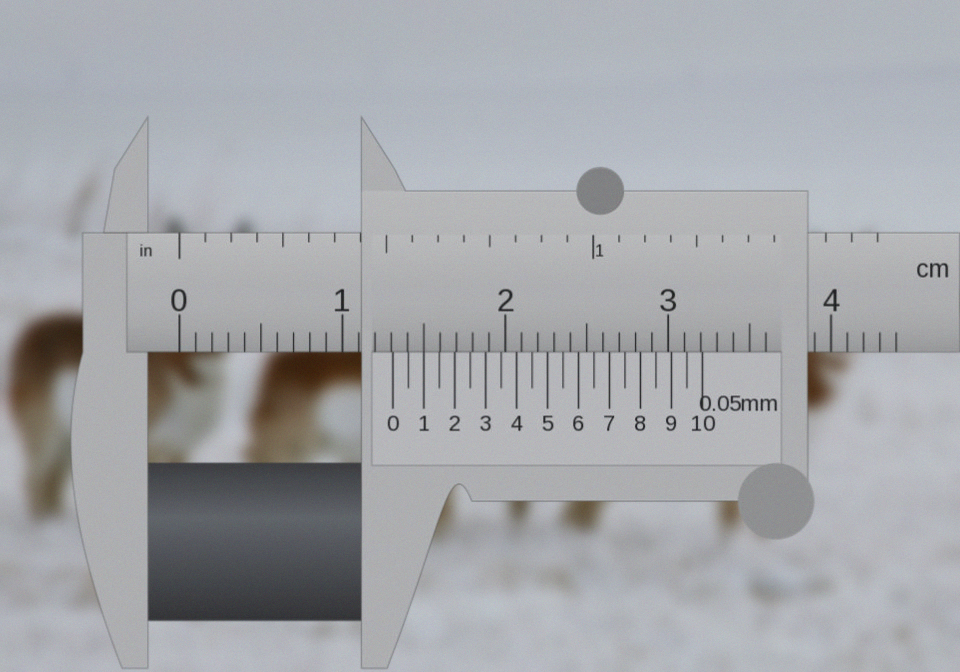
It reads 13.1 mm
